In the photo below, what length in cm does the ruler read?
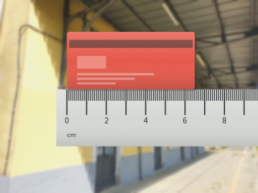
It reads 6.5 cm
